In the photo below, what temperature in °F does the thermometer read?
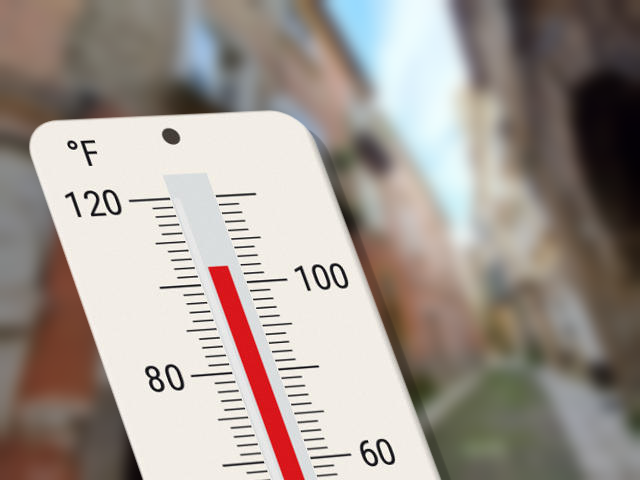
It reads 104 °F
